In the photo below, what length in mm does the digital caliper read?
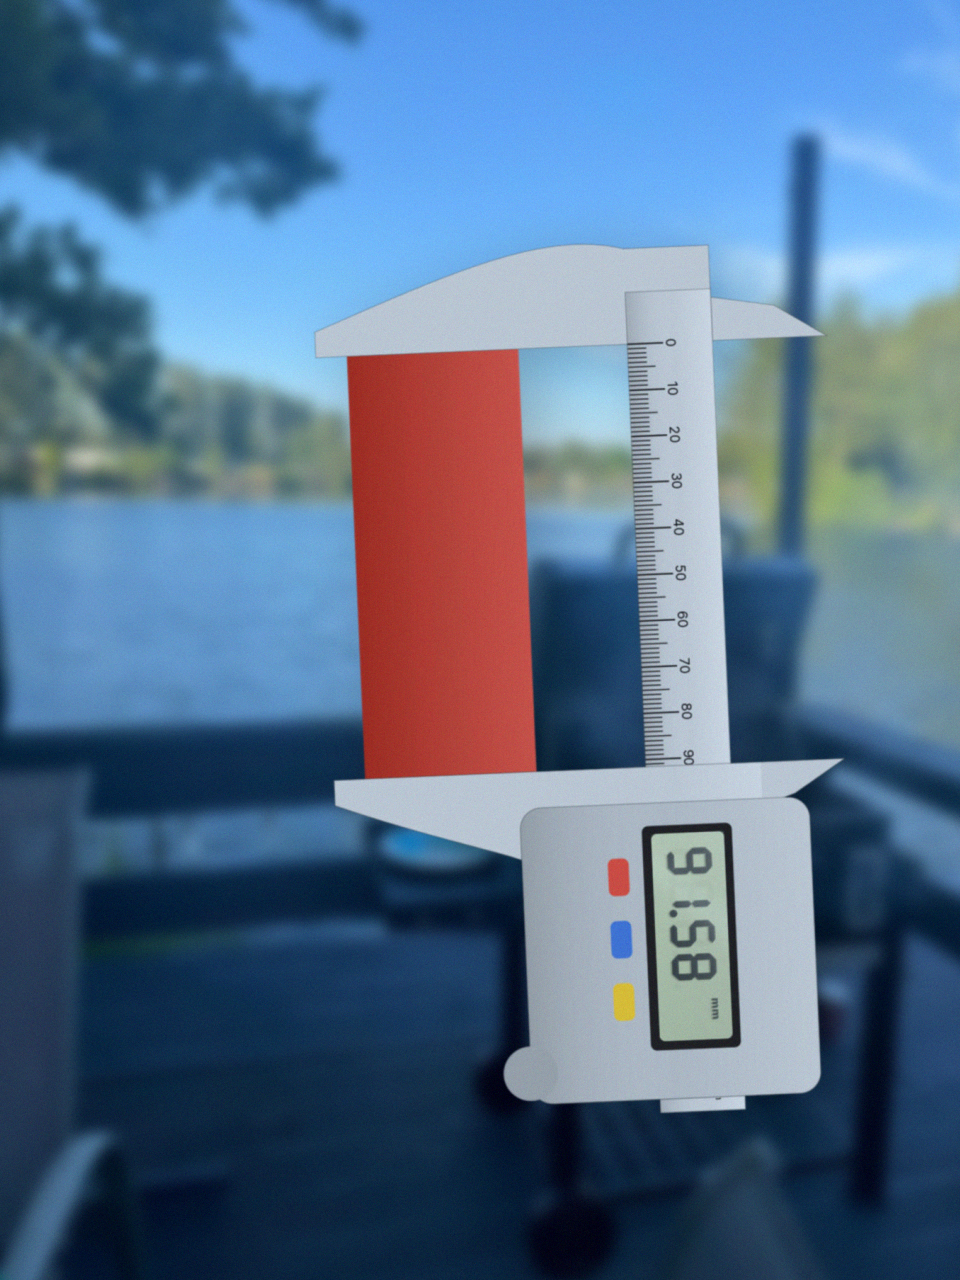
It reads 91.58 mm
